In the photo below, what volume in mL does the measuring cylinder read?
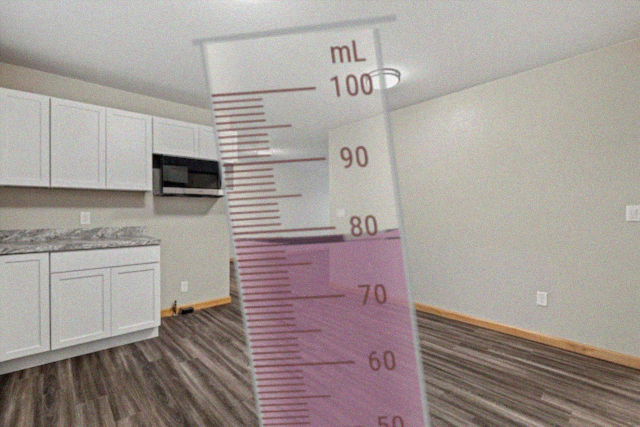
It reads 78 mL
